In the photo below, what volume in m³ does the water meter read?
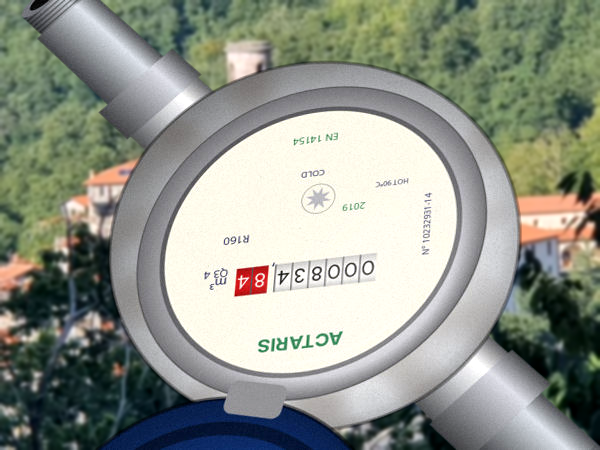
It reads 834.84 m³
